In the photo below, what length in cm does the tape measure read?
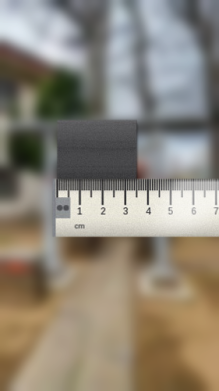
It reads 3.5 cm
